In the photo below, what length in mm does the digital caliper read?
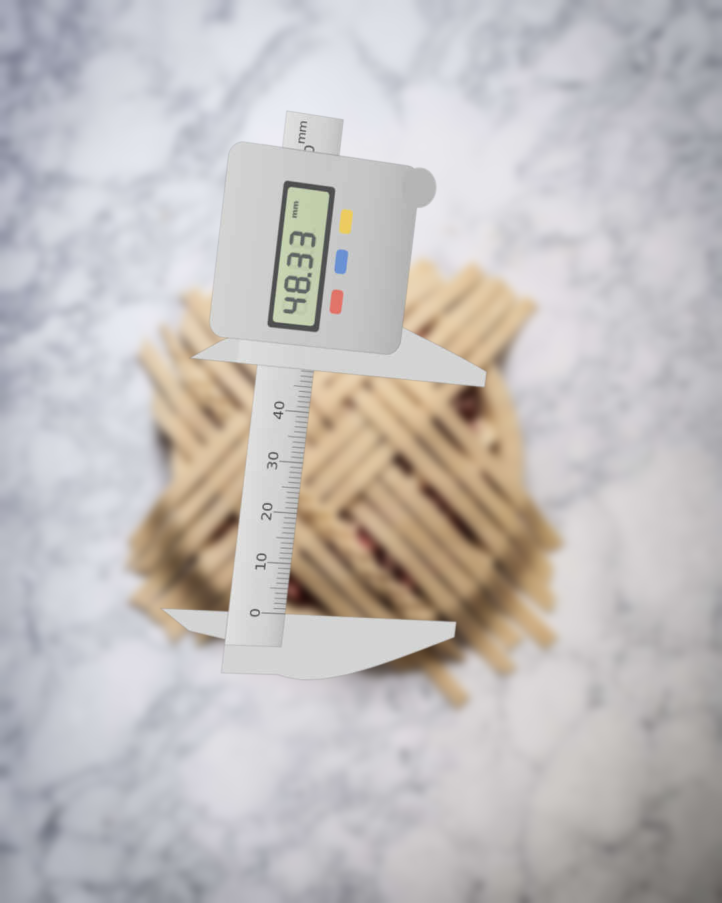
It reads 48.33 mm
